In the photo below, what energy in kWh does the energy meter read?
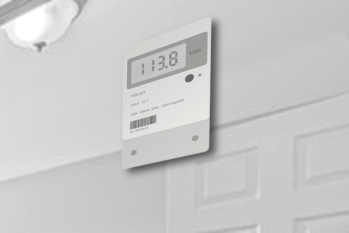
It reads 113.8 kWh
